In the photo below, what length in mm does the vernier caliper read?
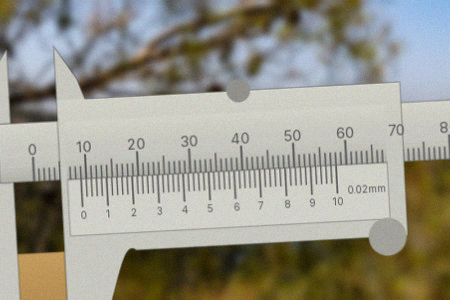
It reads 9.0 mm
